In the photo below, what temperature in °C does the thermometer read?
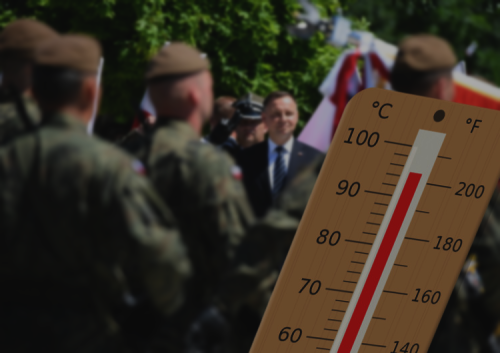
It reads 95 °C
